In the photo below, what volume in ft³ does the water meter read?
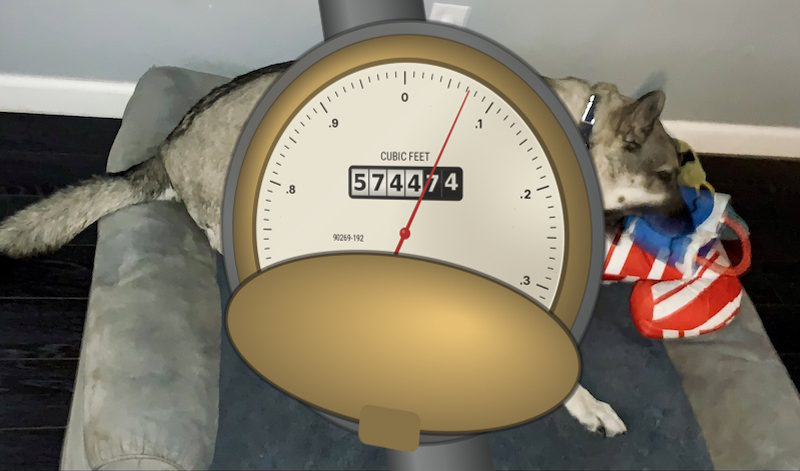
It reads 574474.07 ft³
